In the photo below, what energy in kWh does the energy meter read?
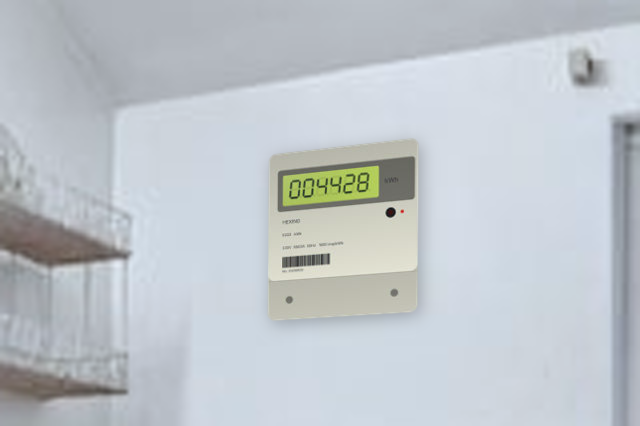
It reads 4428 kWh
